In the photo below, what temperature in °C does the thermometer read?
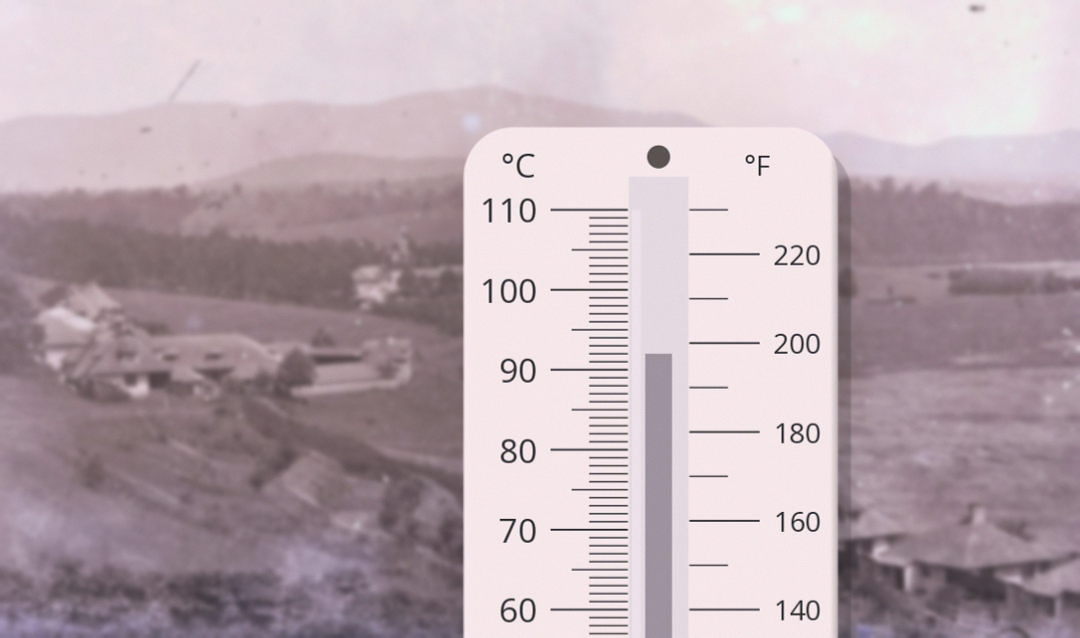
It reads 92 °C
